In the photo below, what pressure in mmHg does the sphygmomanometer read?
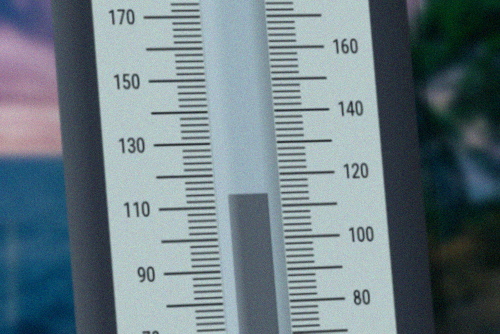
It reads 114 mmHg
